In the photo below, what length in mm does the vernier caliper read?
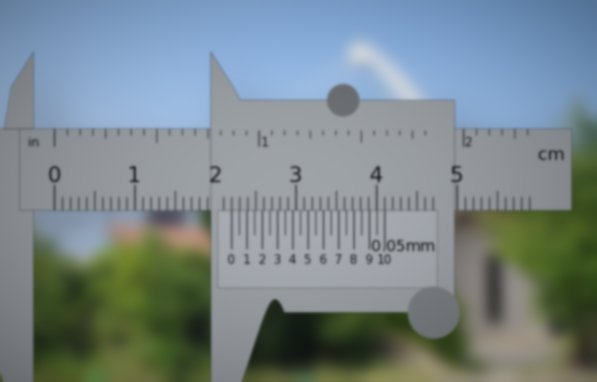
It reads 22.0 mm
